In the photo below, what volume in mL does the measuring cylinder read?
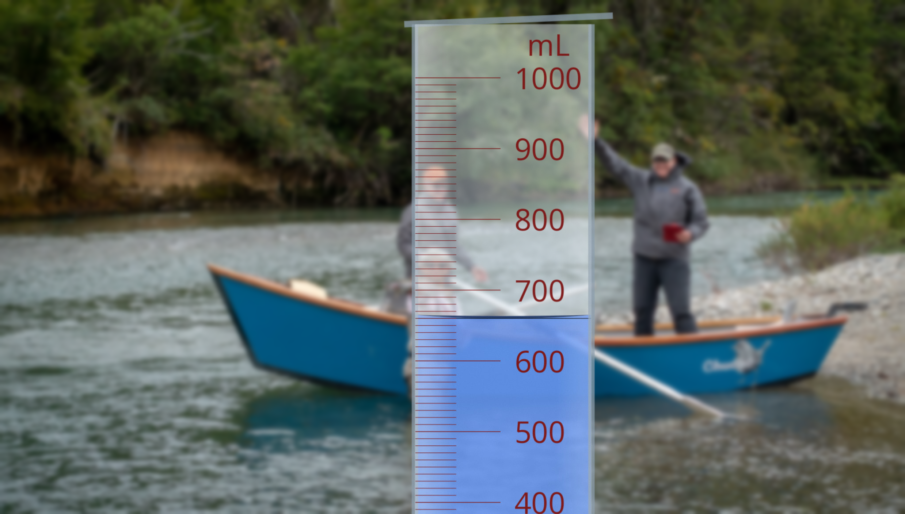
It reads 660 mL
